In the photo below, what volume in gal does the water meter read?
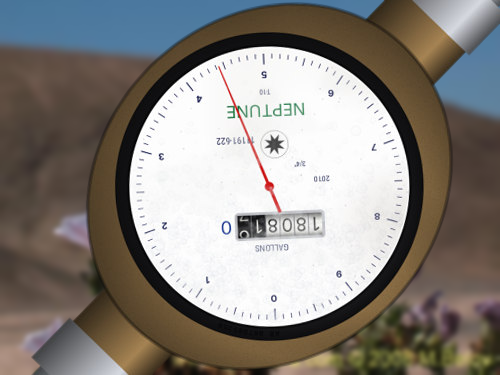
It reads 1808164.4 gal
